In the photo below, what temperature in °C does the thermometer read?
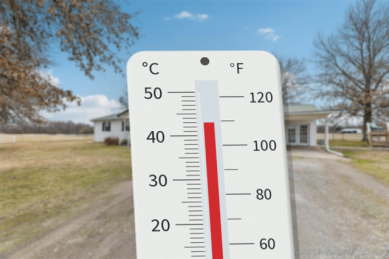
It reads 43 °C
